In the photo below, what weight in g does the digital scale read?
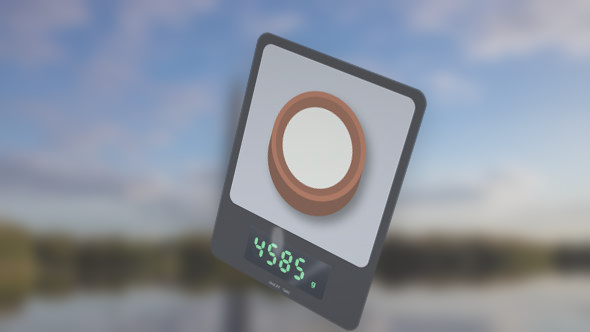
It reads 4585 g
